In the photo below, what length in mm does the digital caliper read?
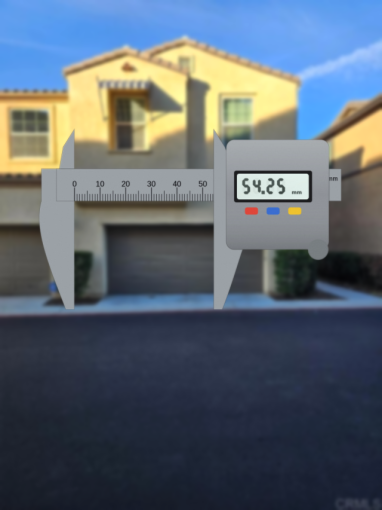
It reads 54.25 mm
